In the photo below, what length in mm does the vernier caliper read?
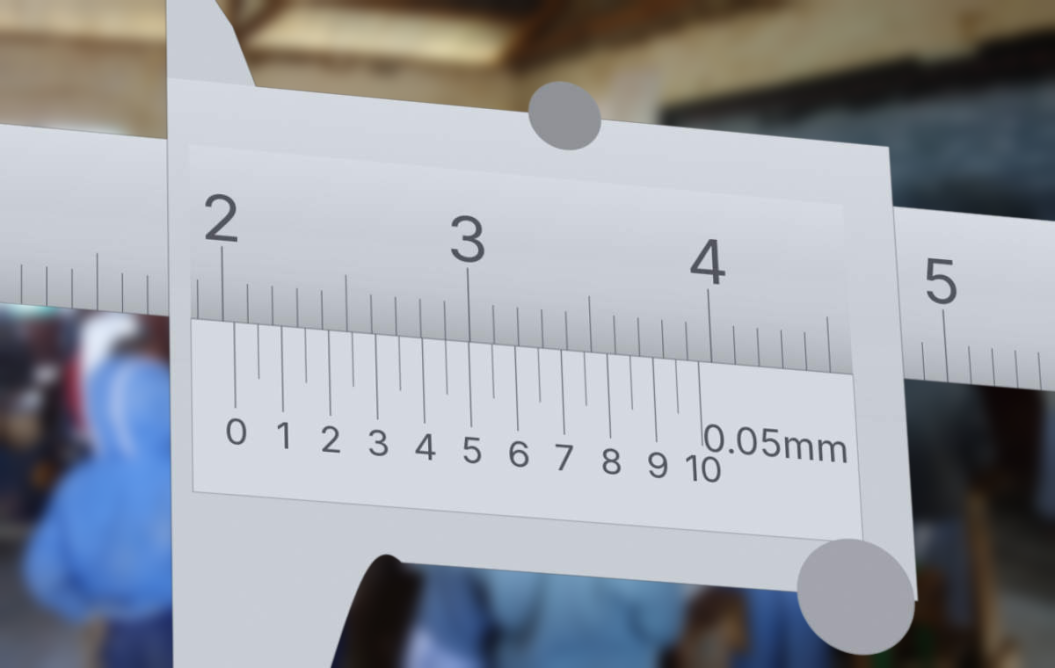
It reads 20.45 mm
